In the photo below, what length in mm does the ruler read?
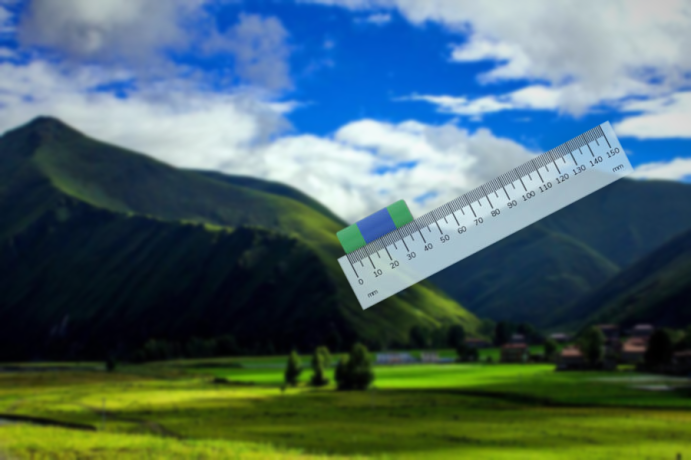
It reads 40 mm
